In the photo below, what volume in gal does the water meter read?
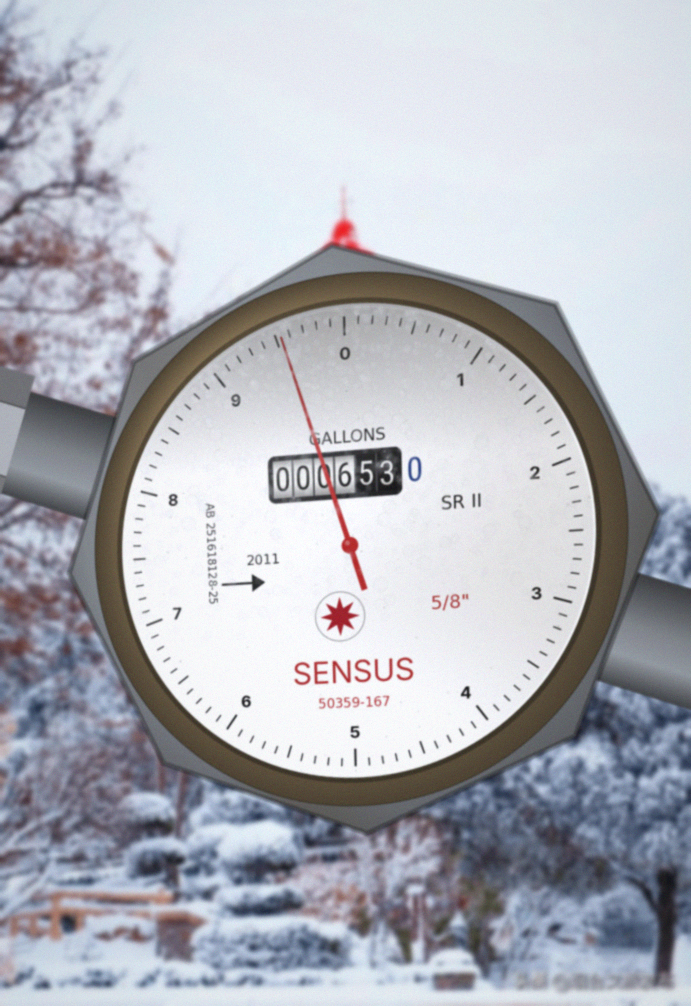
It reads 6529.5 gal
